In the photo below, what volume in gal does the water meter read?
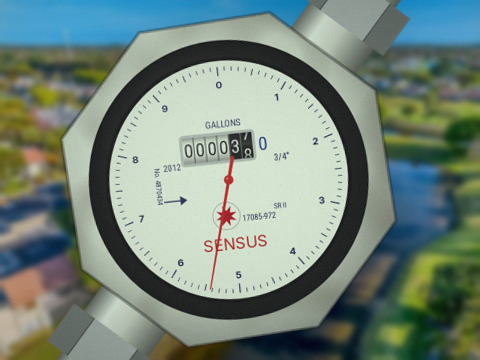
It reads 375.4 gal
